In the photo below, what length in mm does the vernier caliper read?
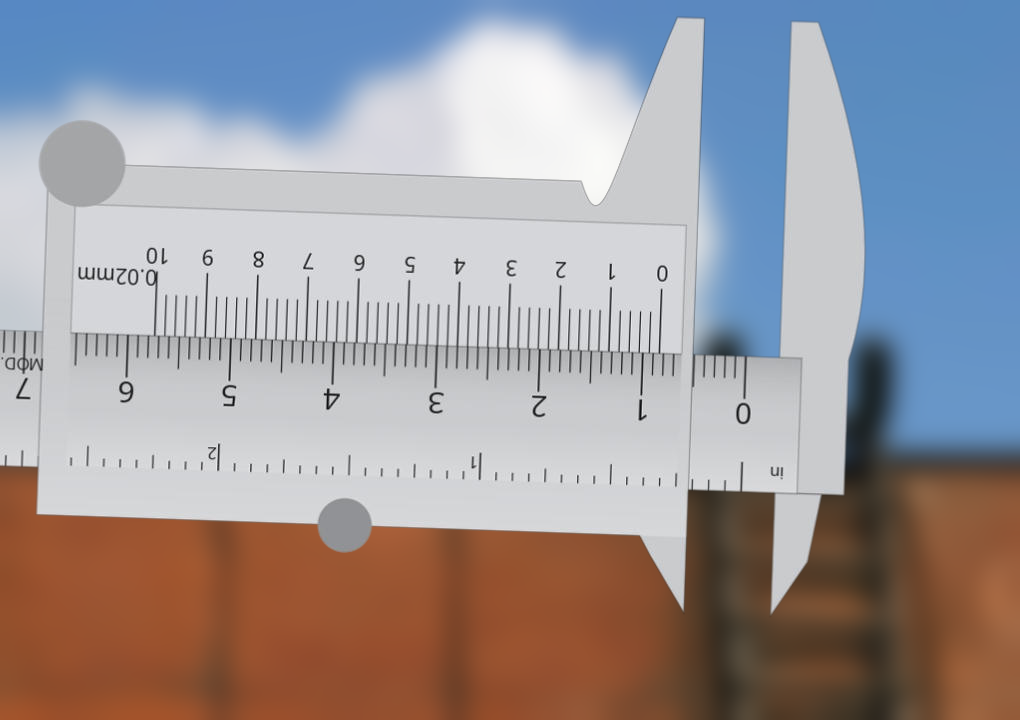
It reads 8.4 mm
